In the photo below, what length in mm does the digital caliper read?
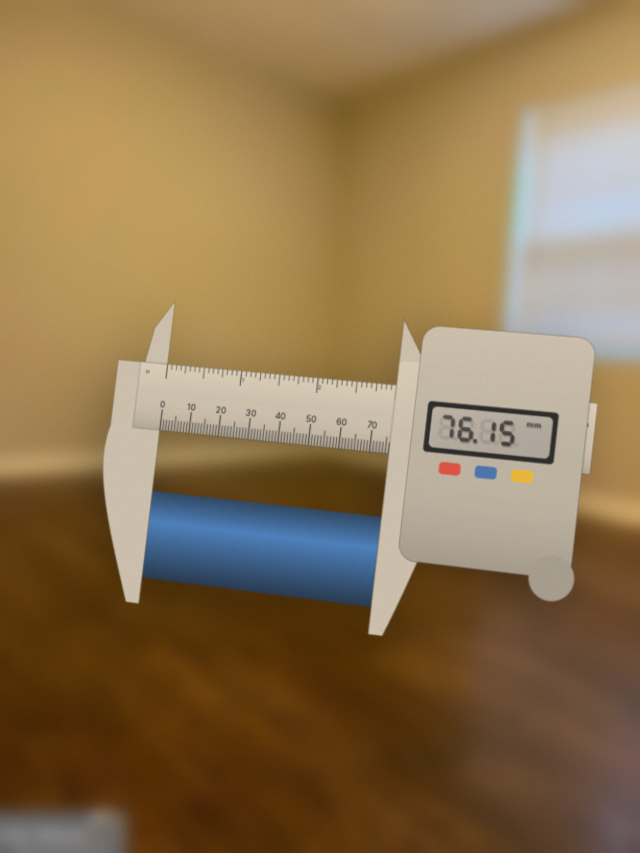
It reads 76.15 mm
